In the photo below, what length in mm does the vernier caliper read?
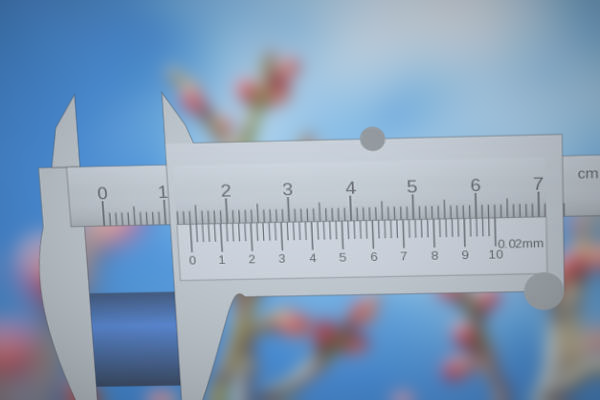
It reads 14.0 mm
